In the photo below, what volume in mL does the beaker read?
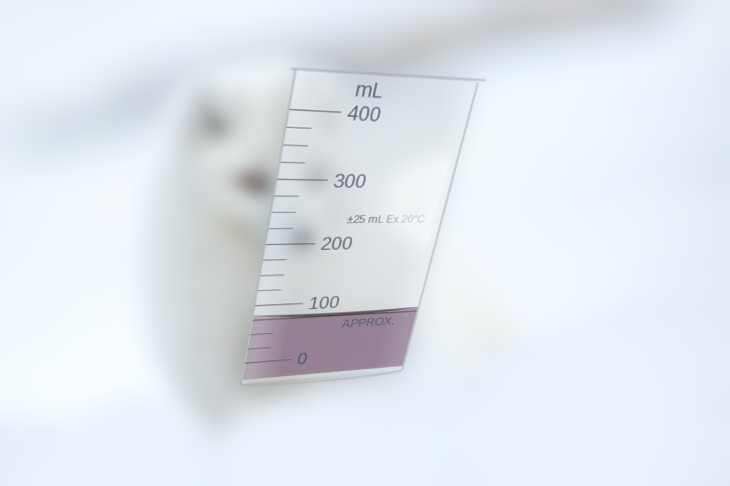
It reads 75 mL
